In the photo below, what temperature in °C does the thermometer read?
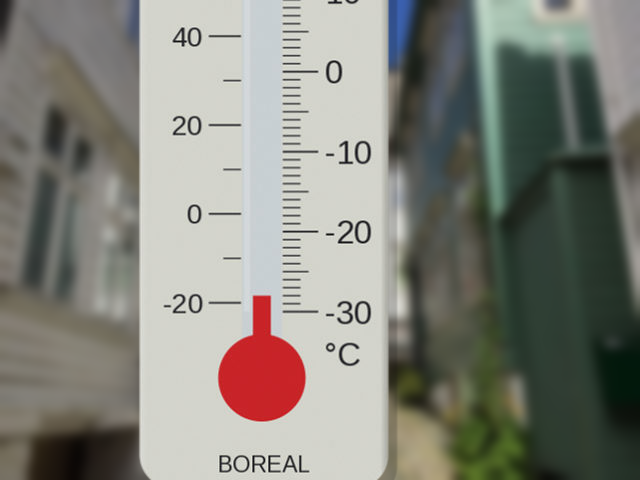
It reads -28 °C
